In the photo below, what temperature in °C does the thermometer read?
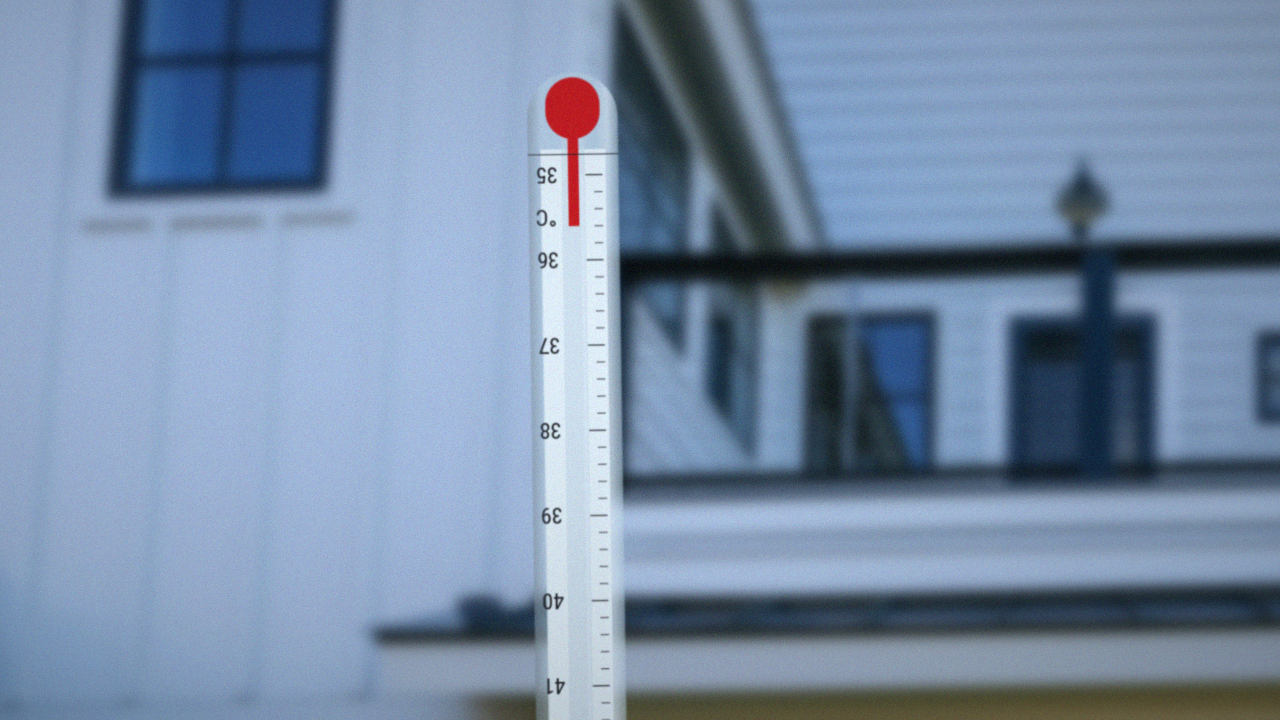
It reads 35.6 °C
